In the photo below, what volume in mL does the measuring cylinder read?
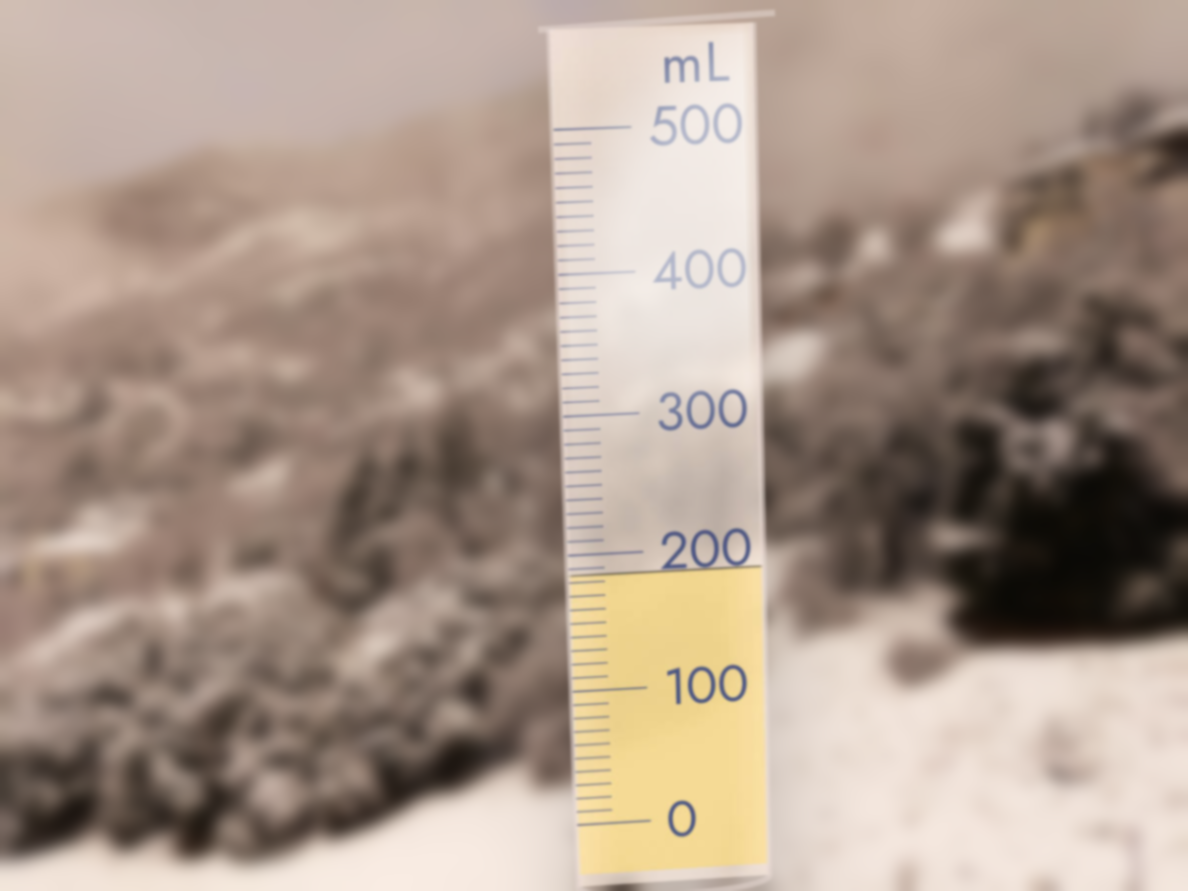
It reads 185 mL
